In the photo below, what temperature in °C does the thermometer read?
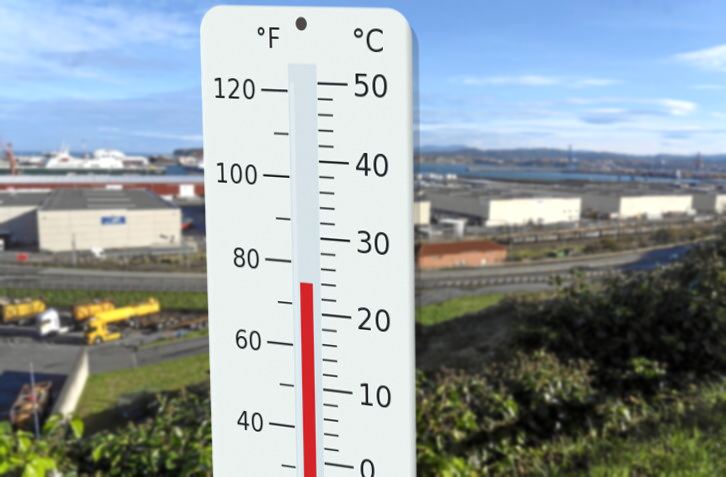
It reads 24 °C
